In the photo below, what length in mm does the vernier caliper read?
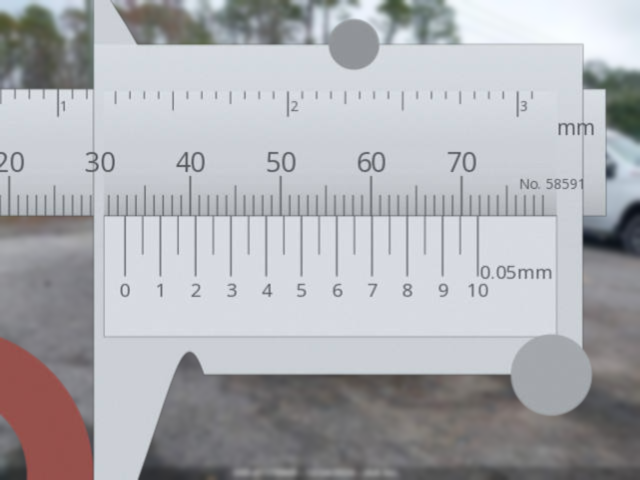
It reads 32.8 mm
